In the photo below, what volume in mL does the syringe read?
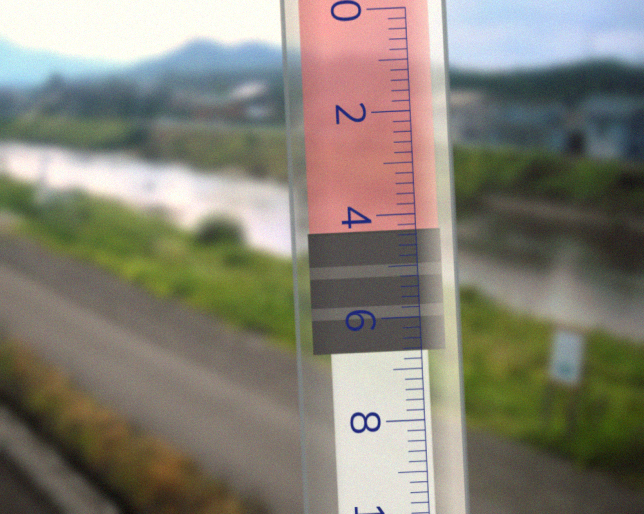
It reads 4.3 mL
